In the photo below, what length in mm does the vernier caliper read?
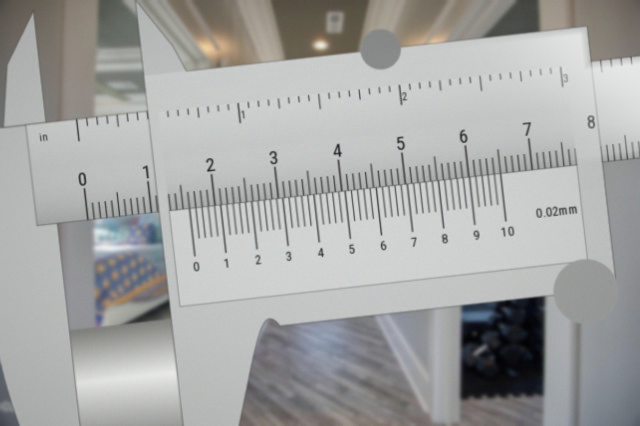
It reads 16.0 mm
